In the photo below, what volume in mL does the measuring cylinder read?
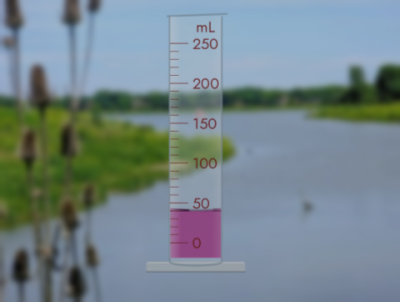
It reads 40 mL
